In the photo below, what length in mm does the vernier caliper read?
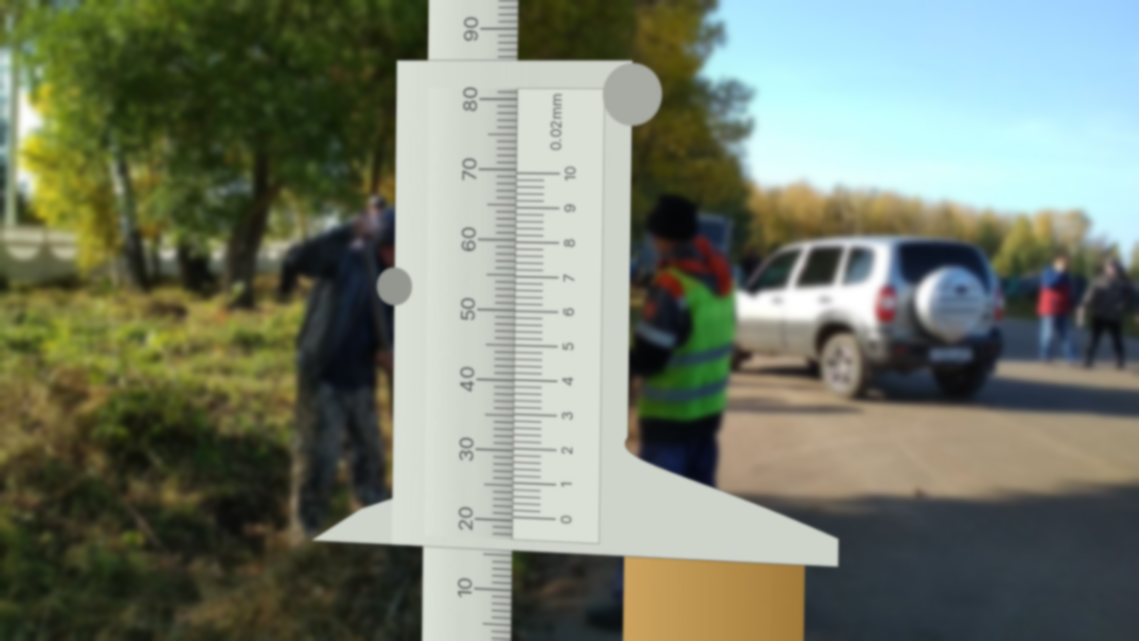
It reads 20.5 mm
